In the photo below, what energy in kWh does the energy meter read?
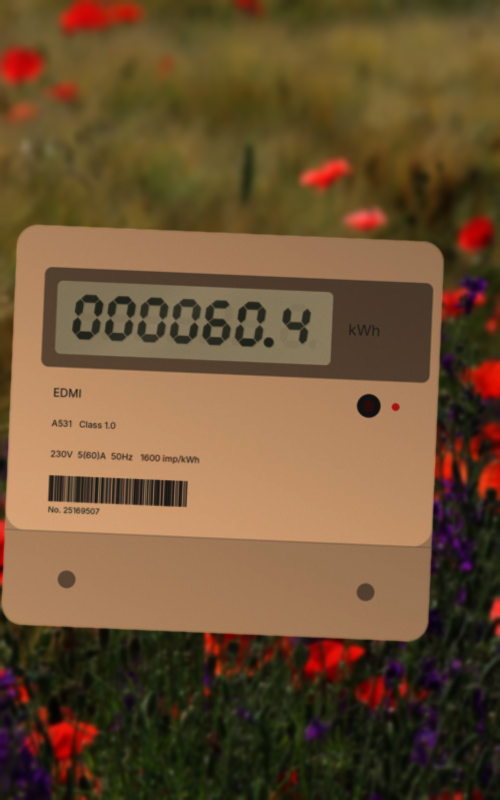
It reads 60.4 kWh
